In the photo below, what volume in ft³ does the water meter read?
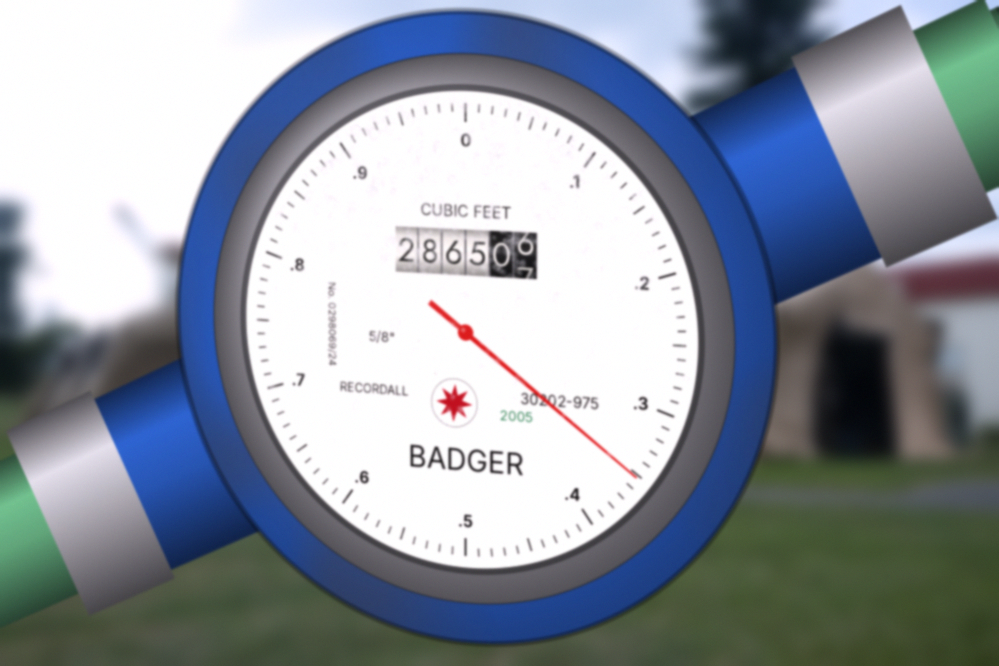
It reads 286506.35 ft³
